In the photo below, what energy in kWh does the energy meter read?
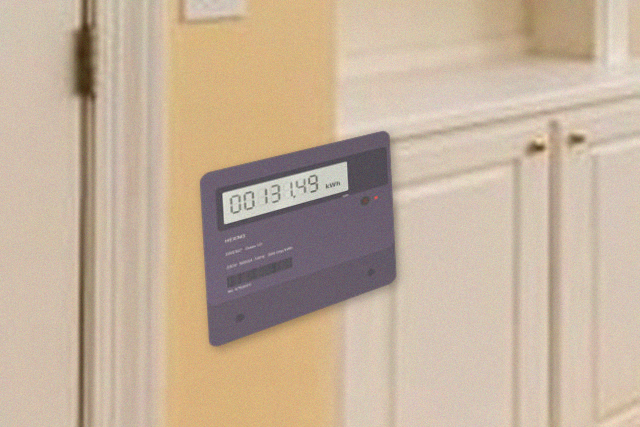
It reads 131.49 kWh
